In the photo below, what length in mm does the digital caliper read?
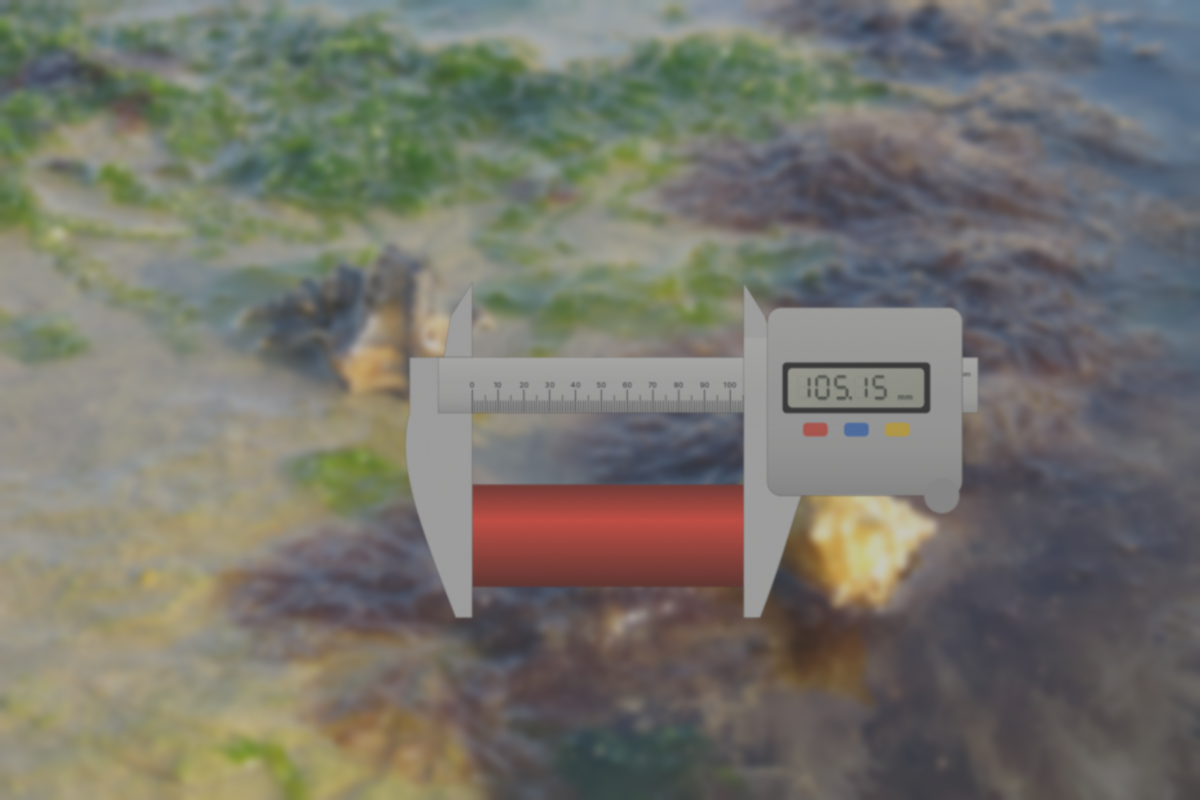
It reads 105.15 mm
